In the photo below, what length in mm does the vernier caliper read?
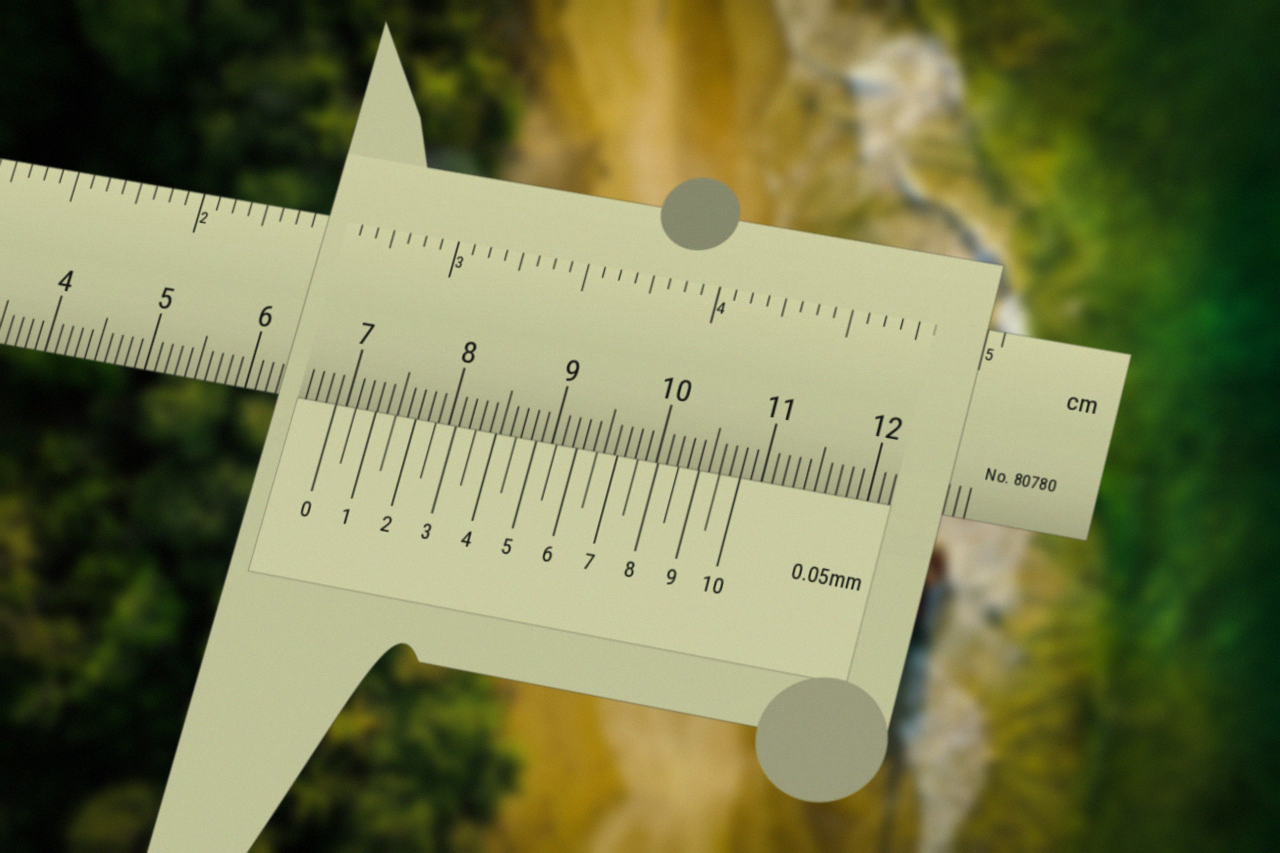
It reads 69.0 mm
